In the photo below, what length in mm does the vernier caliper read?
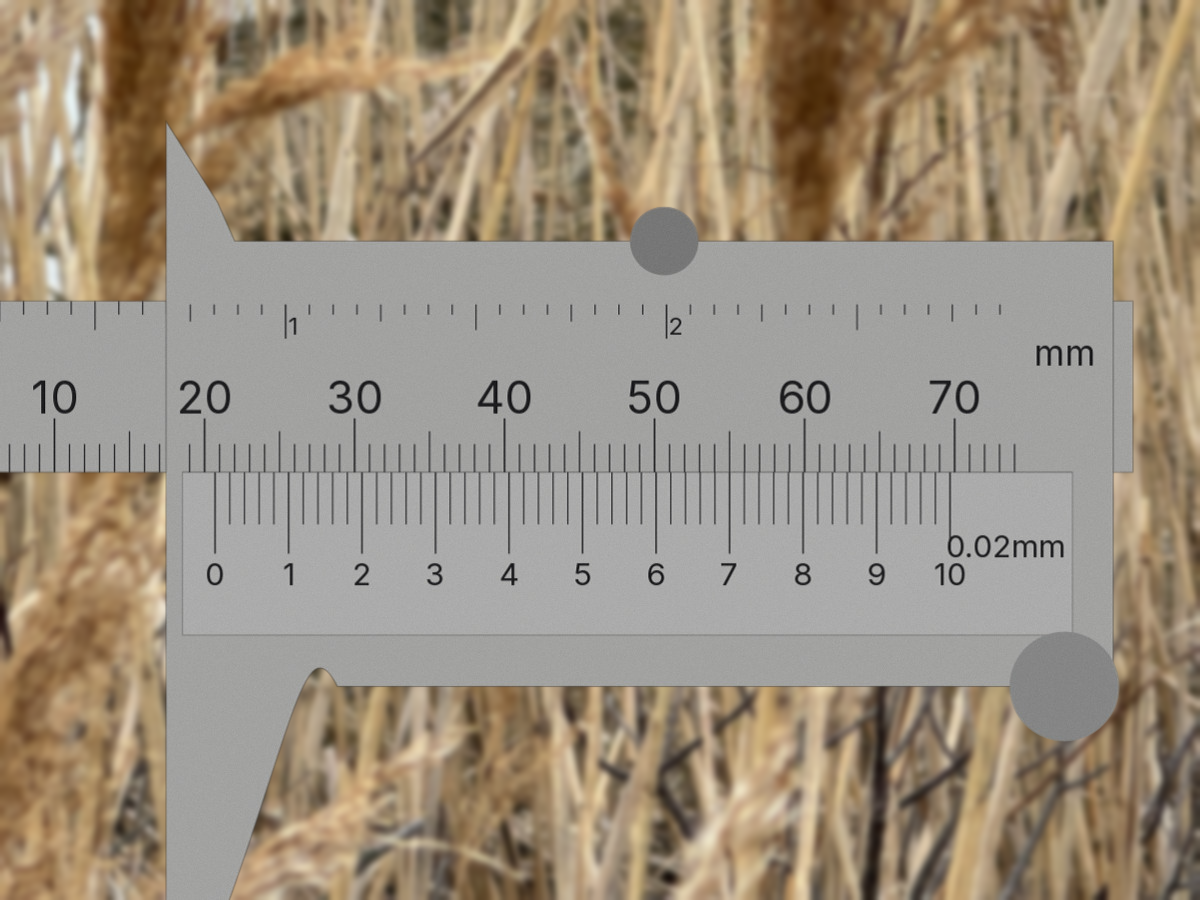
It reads 20.7 mm
